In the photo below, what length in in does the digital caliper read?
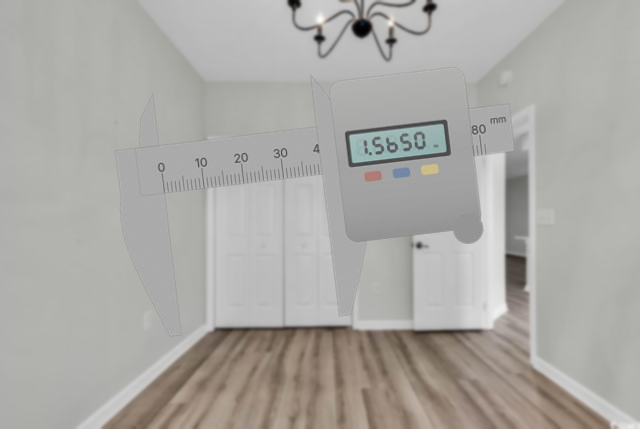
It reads 1.5650 in
